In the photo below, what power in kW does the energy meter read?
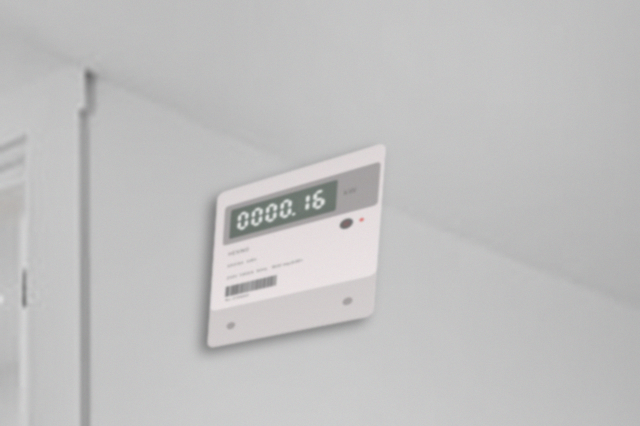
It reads 0.16 kW
